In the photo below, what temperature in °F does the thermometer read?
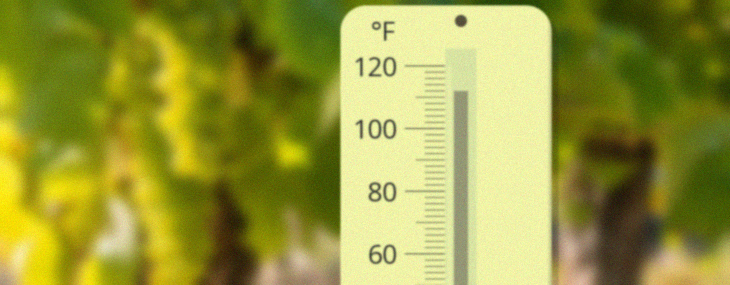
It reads 112 °F
